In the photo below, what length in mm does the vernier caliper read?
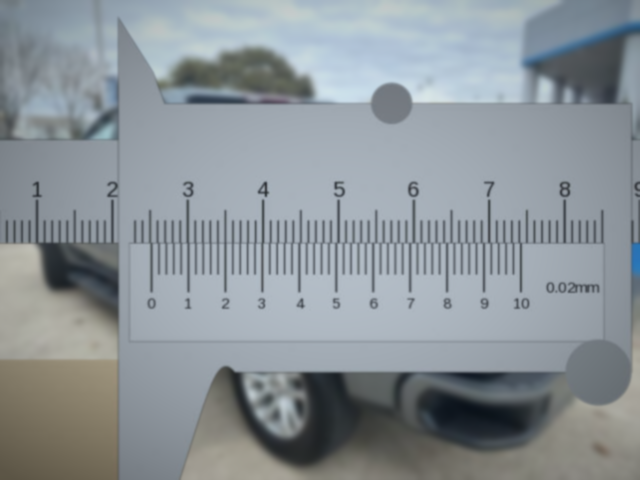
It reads 25.2 mm
